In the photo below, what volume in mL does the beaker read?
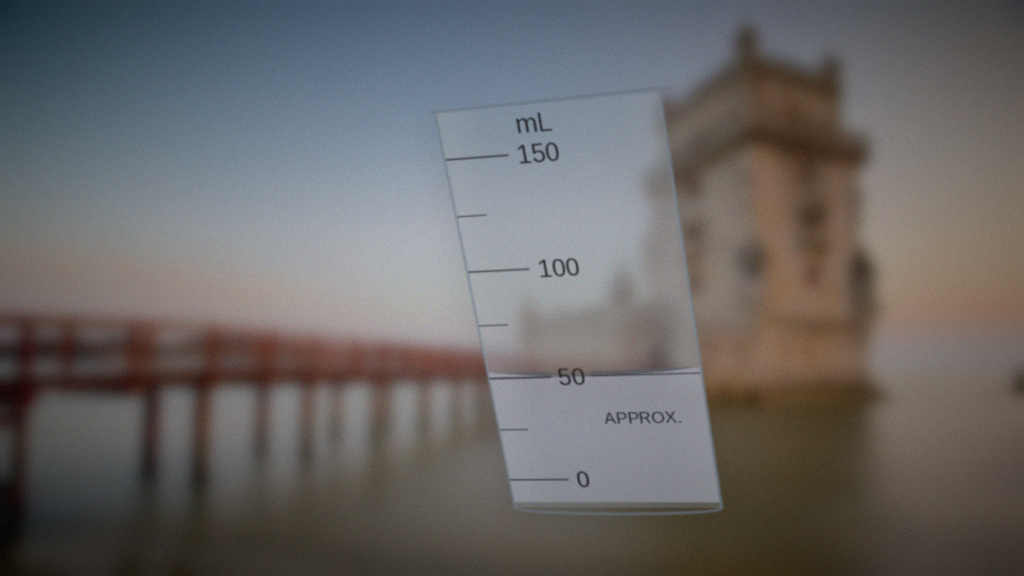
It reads 50 mL
